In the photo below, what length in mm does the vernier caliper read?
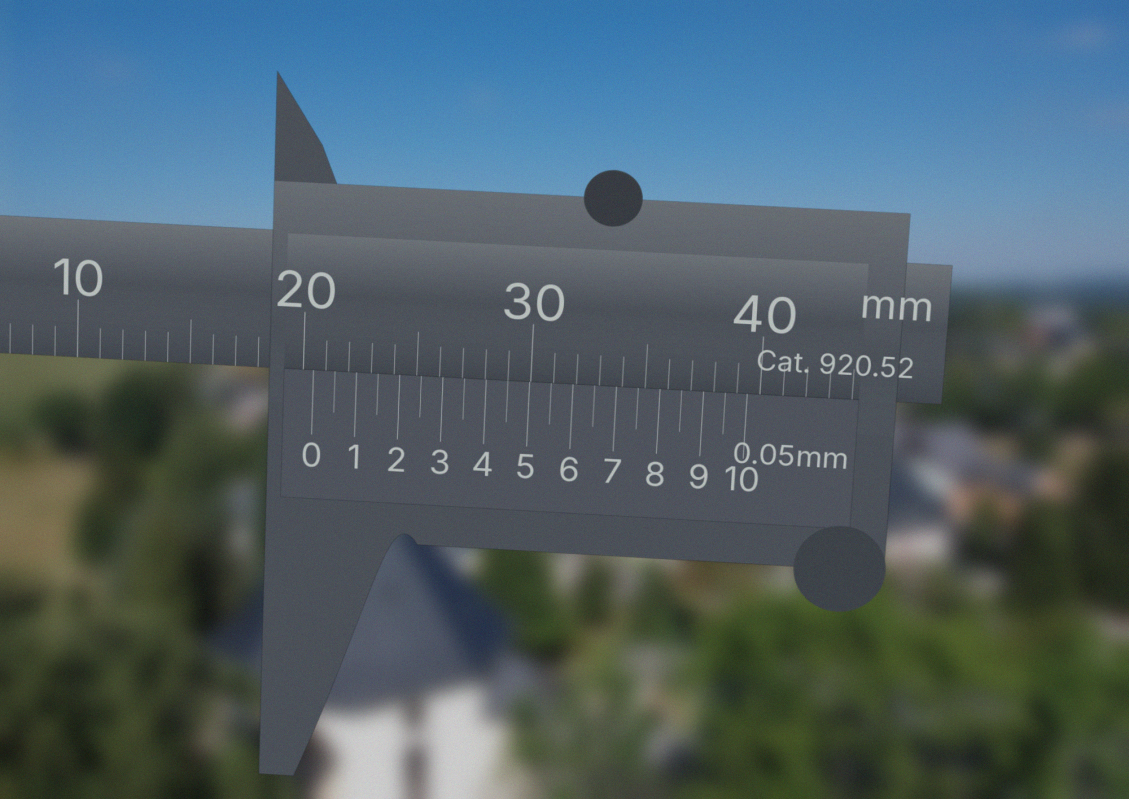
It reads 20.45 mm
